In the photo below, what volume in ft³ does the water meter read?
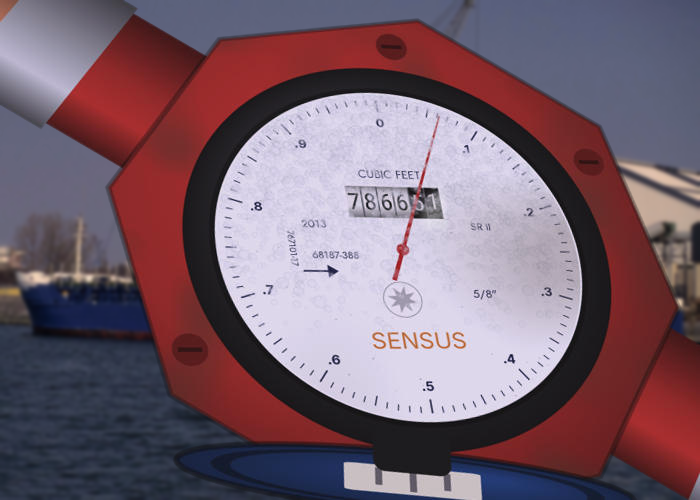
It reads 786651.06 ft³
